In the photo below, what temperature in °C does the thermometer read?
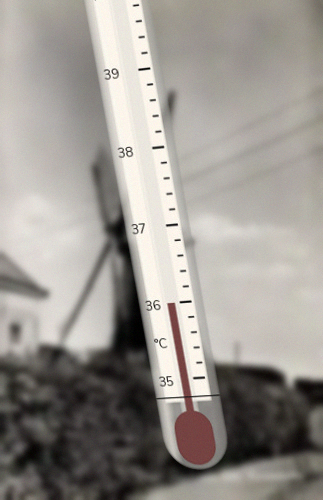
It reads 36 °C
